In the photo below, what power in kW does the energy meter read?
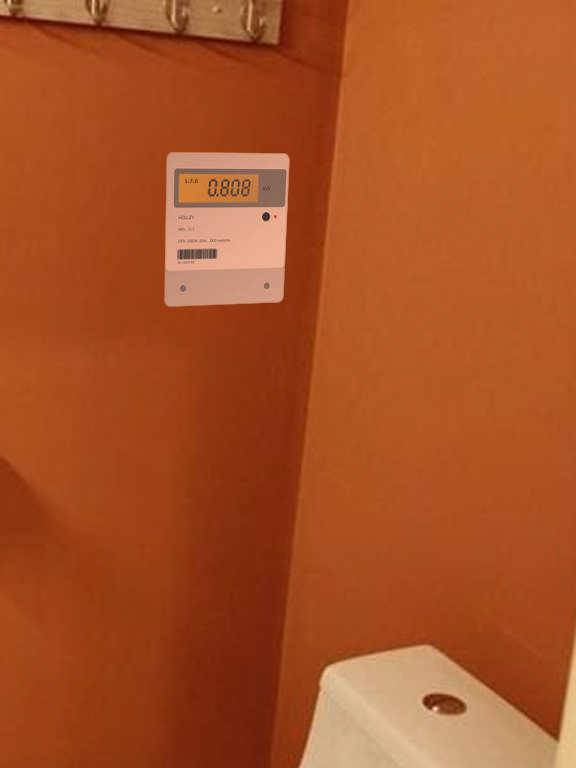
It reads 0.808 kW
